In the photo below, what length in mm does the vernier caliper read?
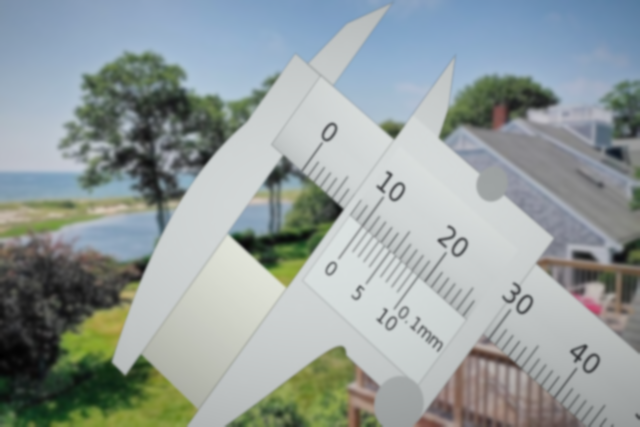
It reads 10.0 mm
